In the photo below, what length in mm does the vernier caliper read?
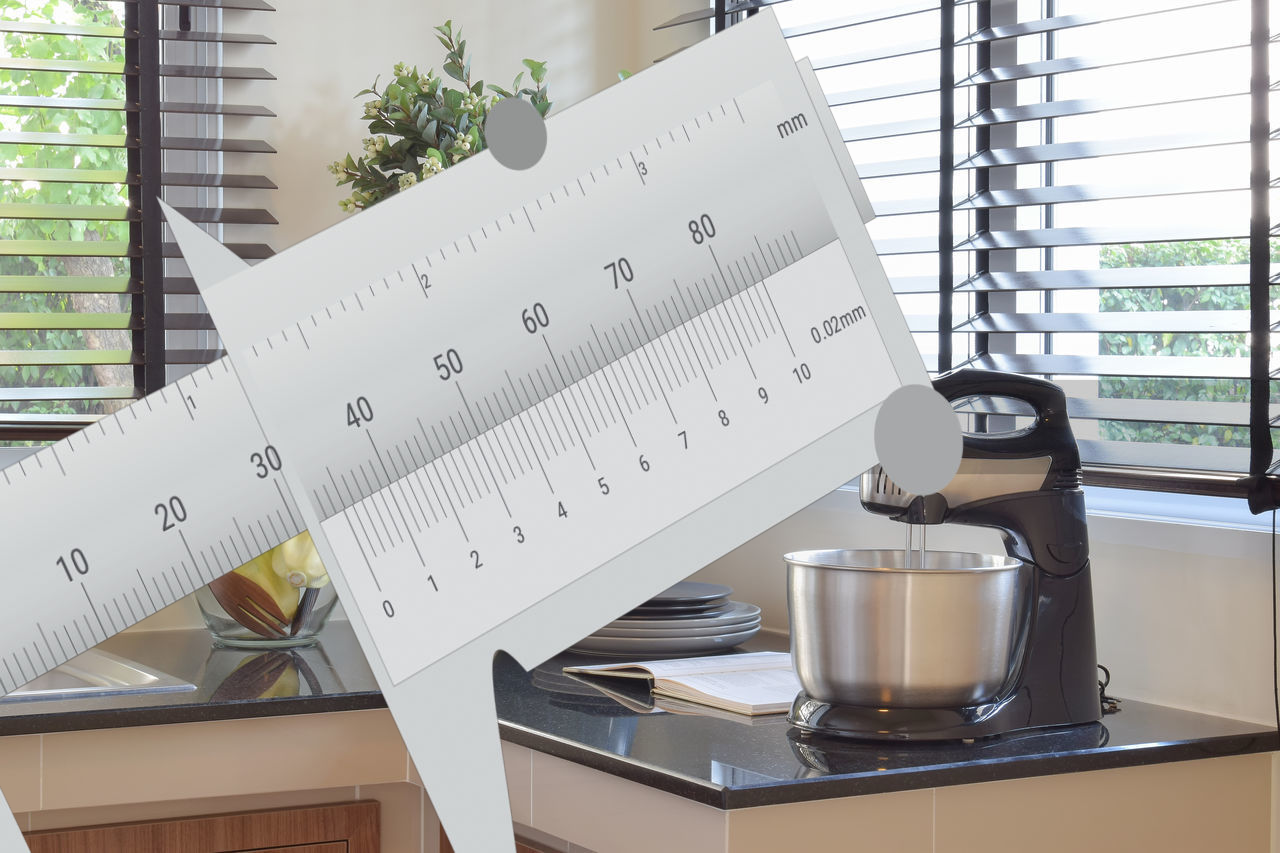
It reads 34.8 mm
